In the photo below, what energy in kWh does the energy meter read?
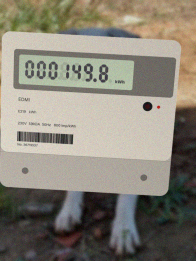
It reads 149.8 kWh
